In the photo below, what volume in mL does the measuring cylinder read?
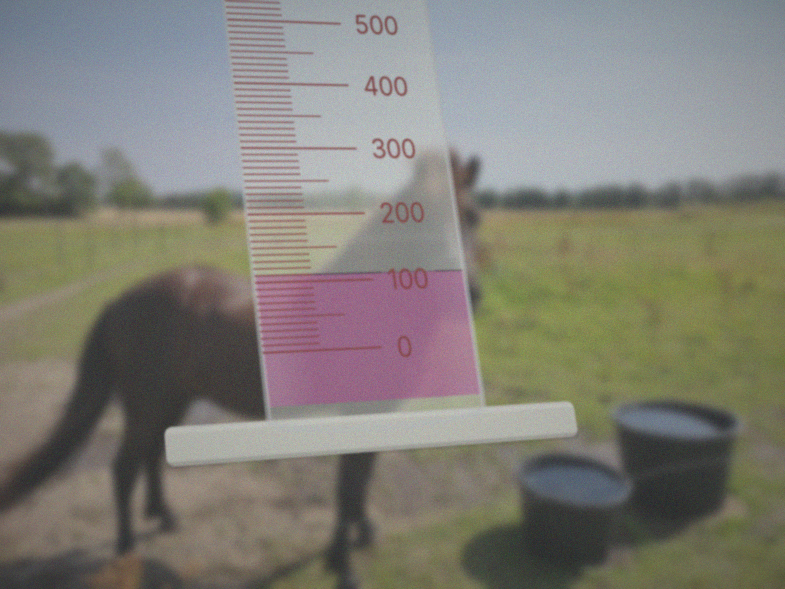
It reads 110 mL
